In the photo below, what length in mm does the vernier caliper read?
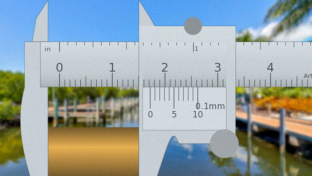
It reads 17.2 mm
